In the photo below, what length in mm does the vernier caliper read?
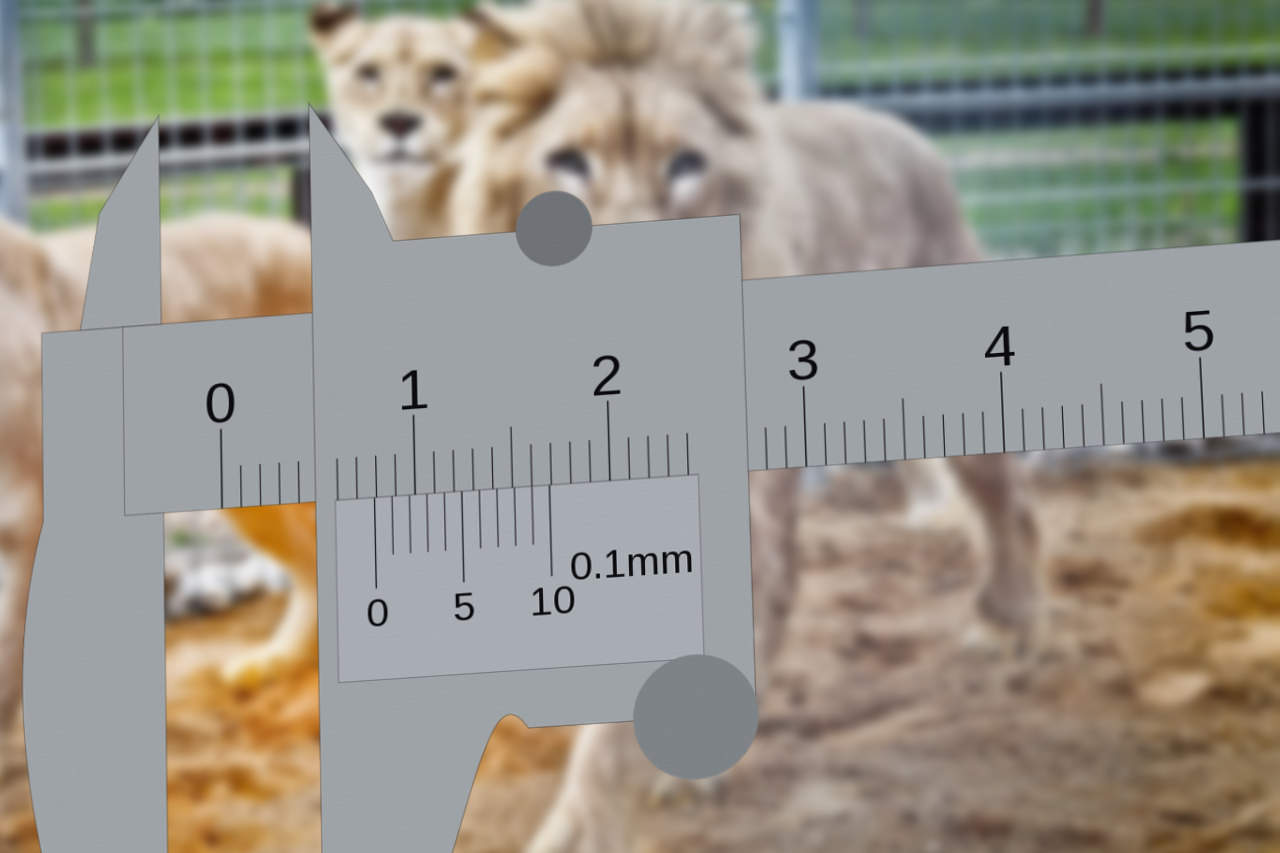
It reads 7.9 mm
